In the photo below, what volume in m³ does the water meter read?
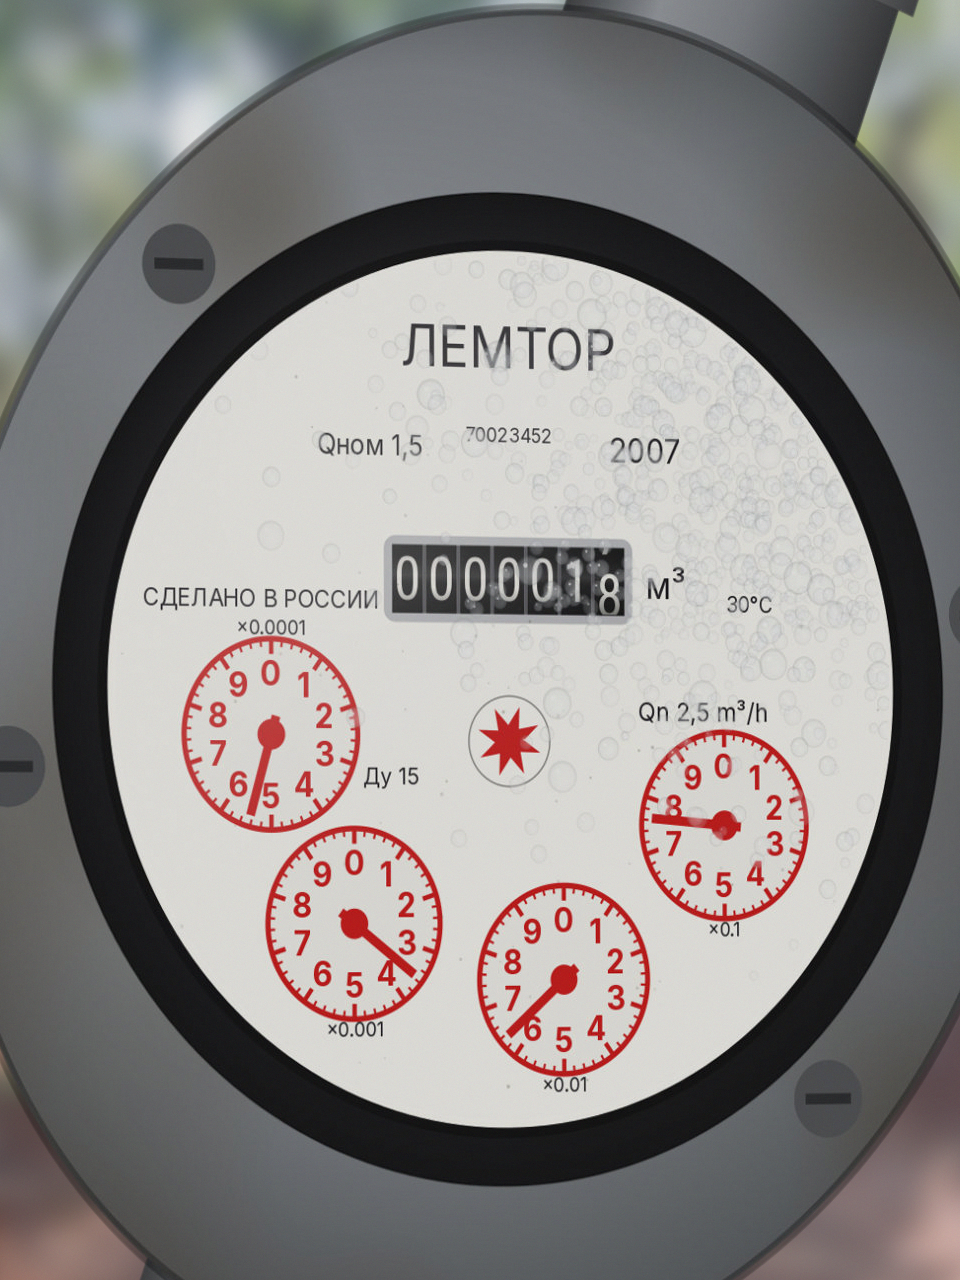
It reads 17.7635 m³
